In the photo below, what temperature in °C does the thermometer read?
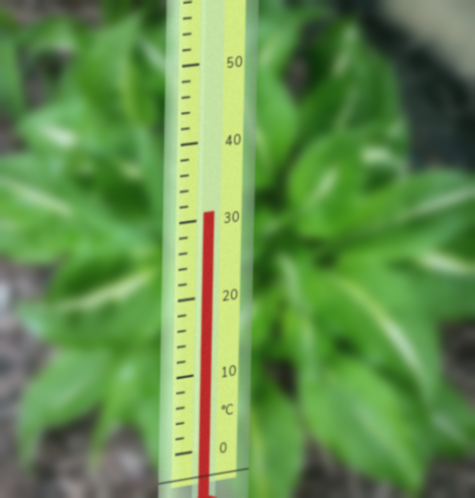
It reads 31 °C
